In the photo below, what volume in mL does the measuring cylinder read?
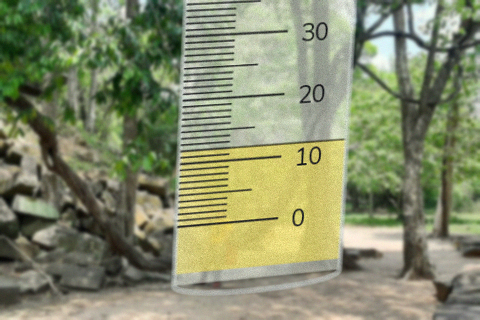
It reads 12 mL
